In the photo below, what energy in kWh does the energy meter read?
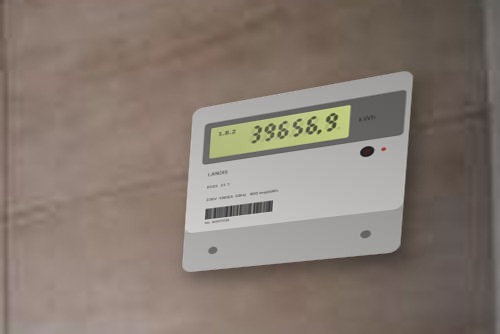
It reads 39656.9 kWh
